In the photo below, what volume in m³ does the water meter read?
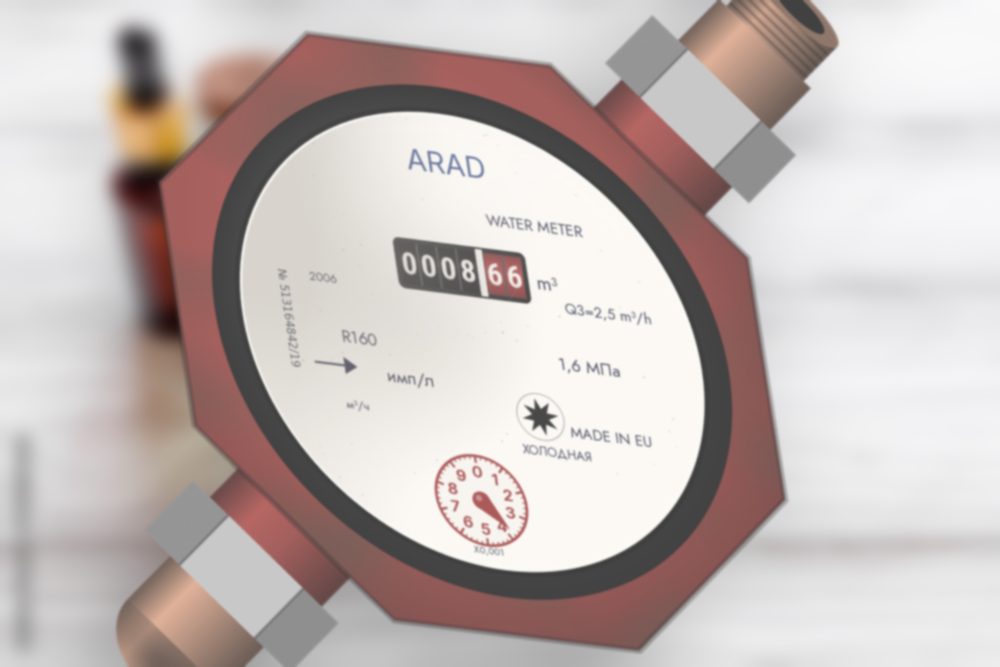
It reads 8.663 m³
